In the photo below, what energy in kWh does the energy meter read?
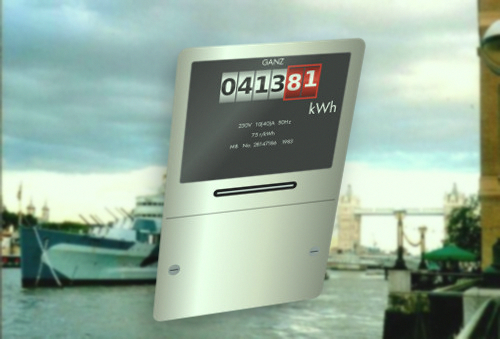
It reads 413.81 kWh
